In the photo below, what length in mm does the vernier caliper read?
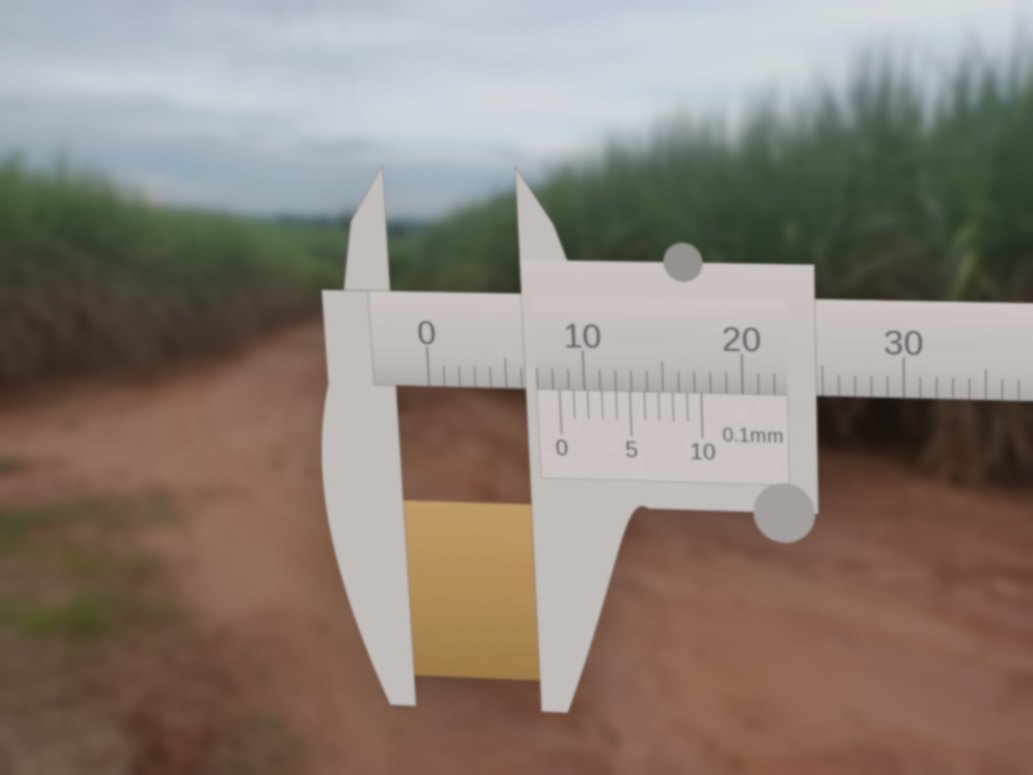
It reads 8.4 mm
